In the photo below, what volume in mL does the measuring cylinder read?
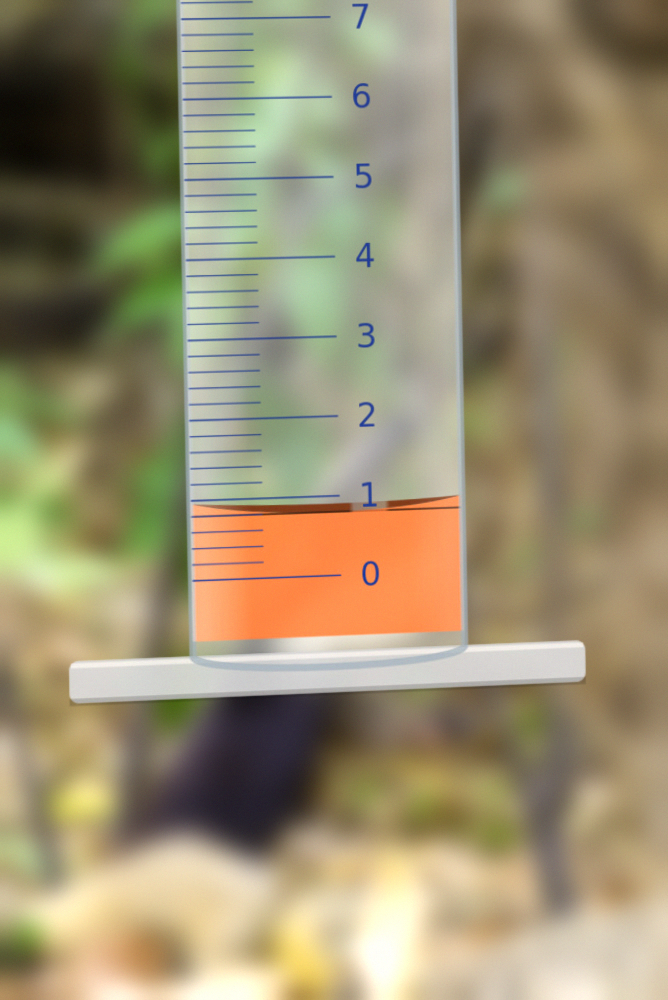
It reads 0.8 mL
